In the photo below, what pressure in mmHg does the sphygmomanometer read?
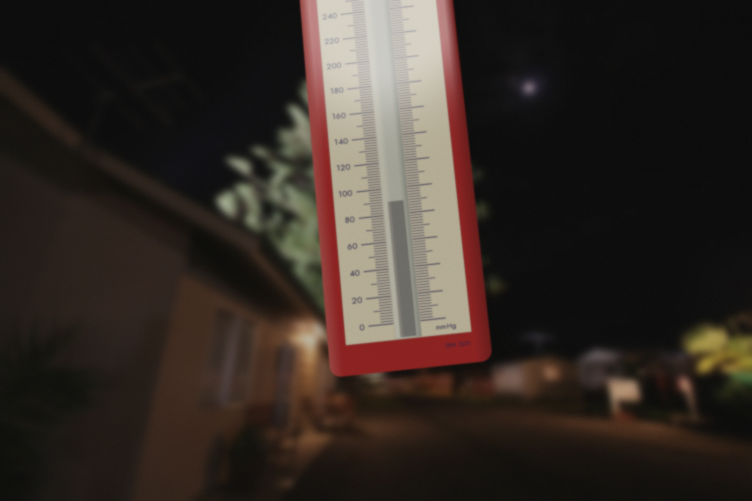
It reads 90 mmHg
